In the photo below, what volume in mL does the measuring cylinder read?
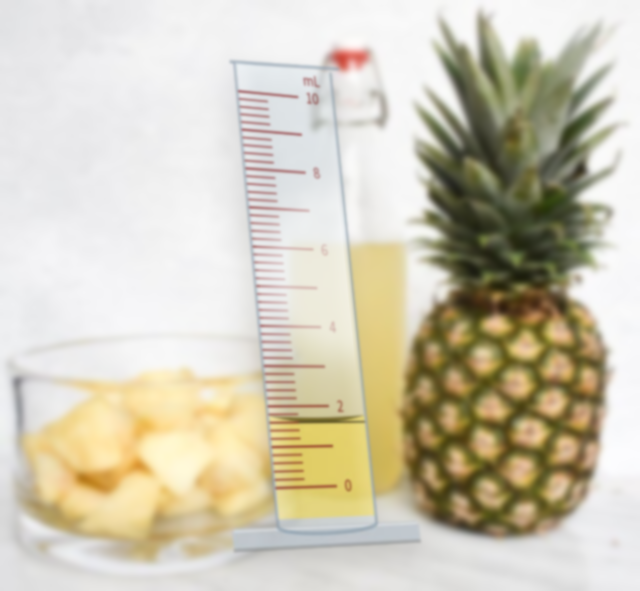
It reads 1.6 mL
